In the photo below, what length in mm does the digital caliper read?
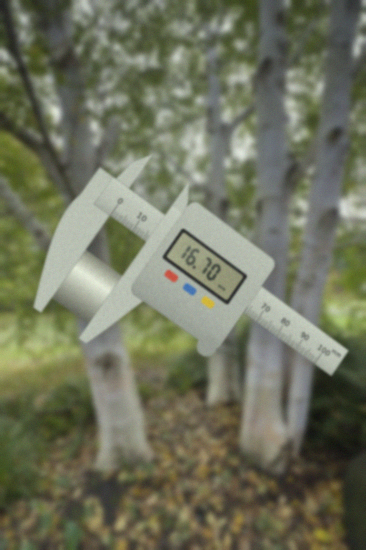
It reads 16.70 mm
